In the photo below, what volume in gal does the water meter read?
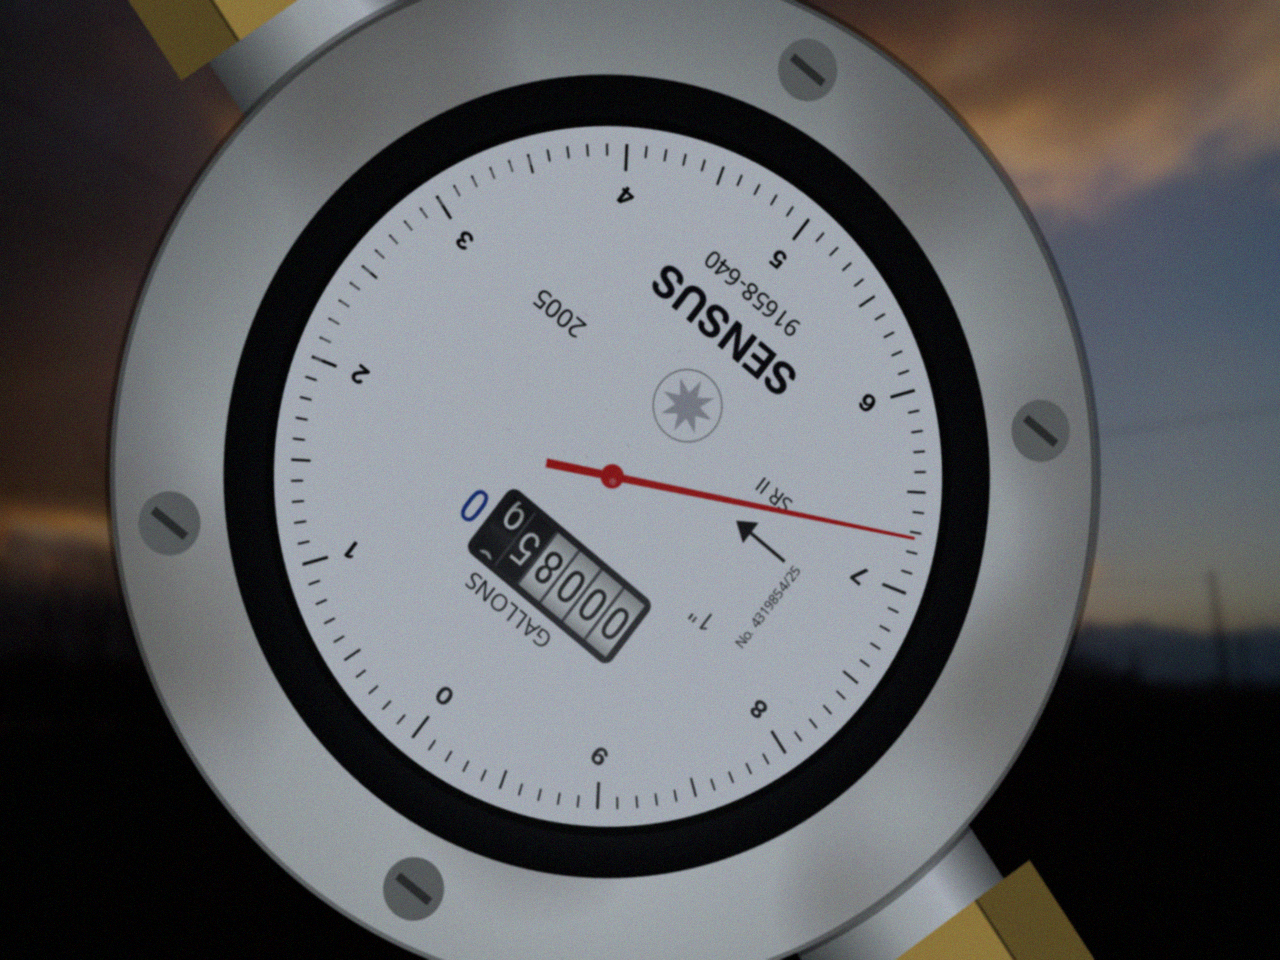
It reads 8586.7 gal
